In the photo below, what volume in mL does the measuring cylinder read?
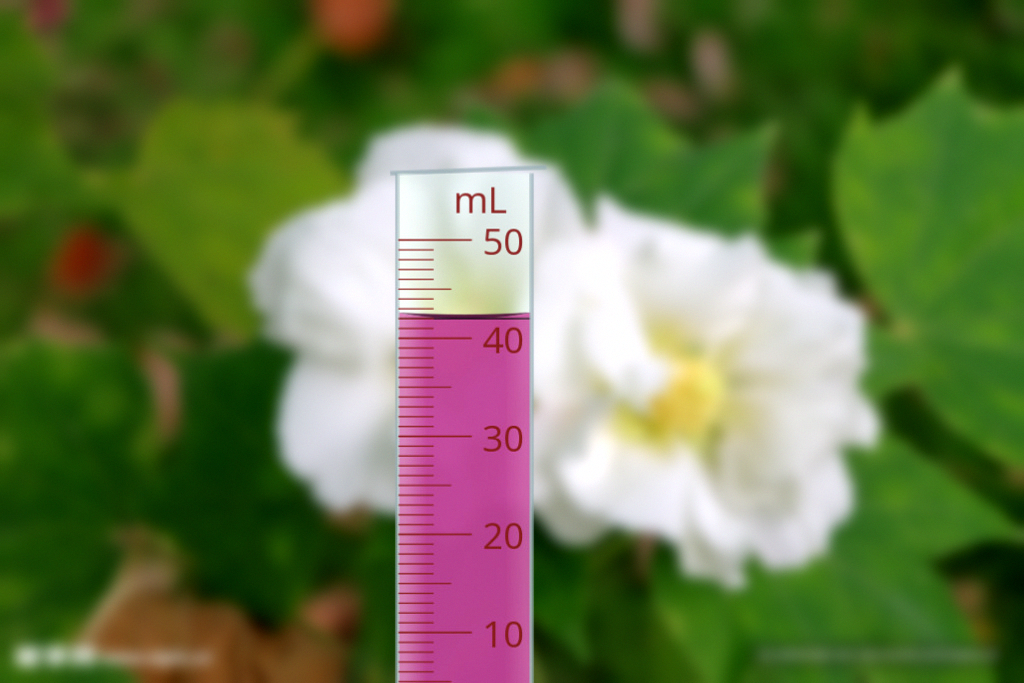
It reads 42 mL
